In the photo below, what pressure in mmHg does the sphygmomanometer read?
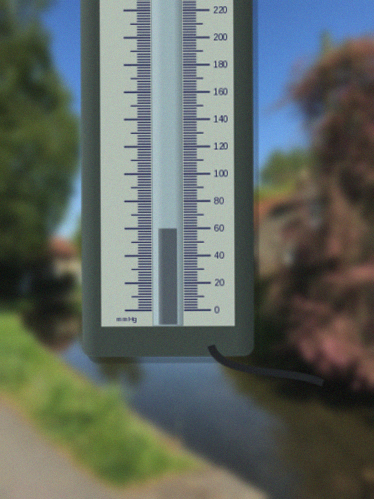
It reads 60 mmHg
